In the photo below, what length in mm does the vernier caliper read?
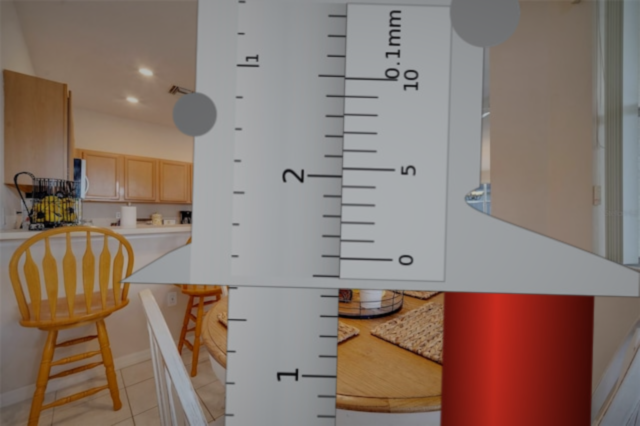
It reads 15.9 mm
